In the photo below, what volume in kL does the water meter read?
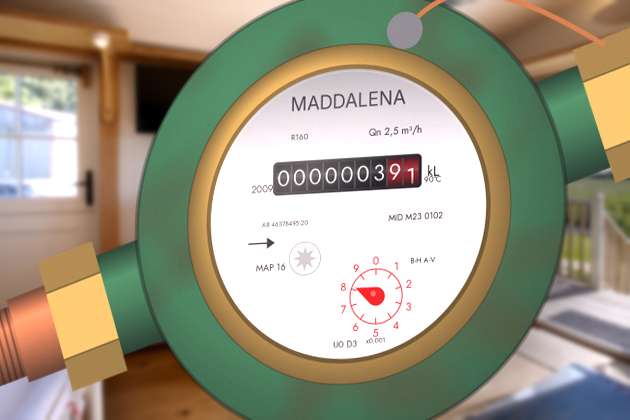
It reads 3.908 kL
